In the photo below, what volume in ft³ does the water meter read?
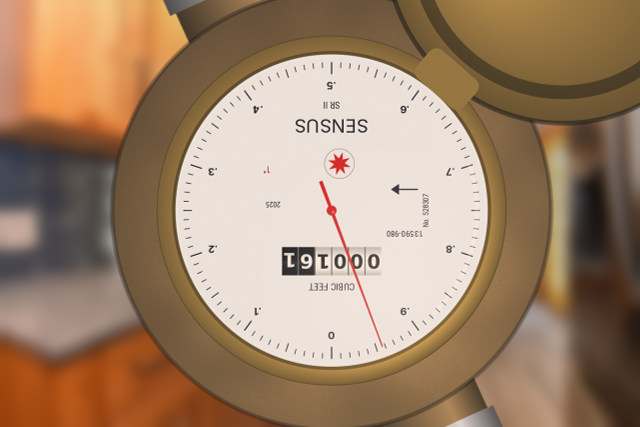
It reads 160.94 ft³
